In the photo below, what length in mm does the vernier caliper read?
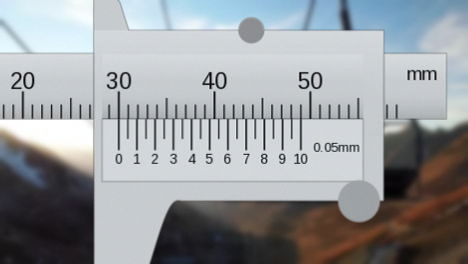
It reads 30.0 mm
